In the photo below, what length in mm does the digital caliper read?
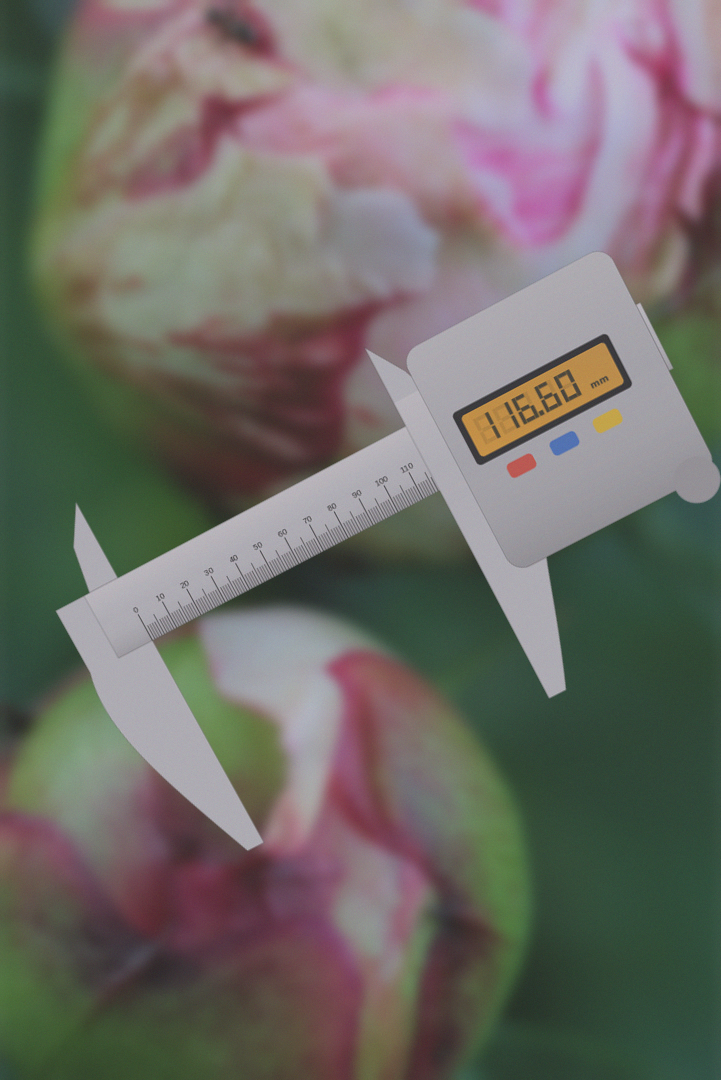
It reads 116.60 mm
